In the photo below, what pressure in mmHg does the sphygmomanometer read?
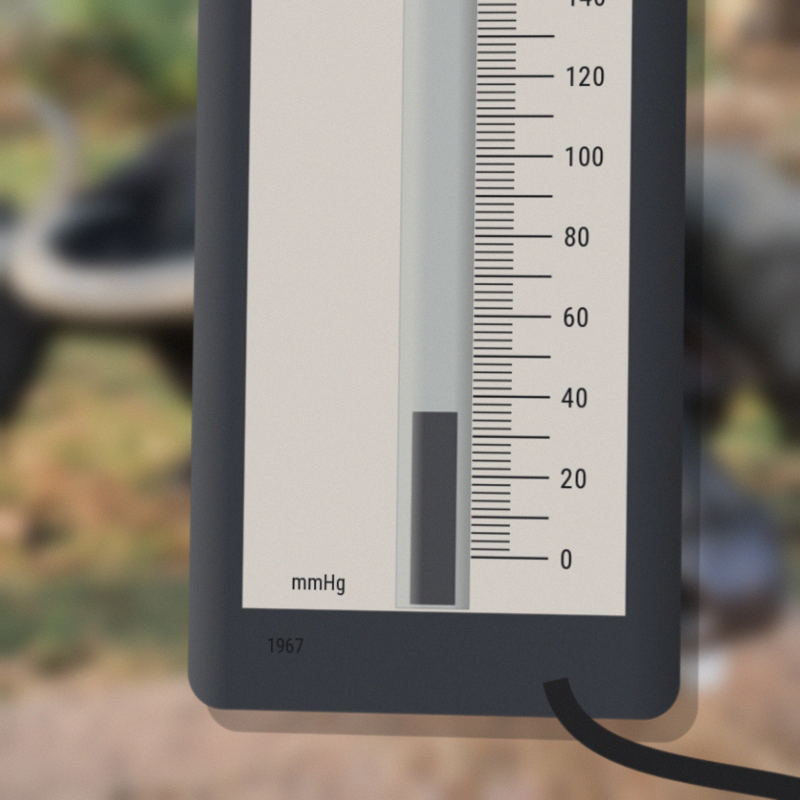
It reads 36 mmHg
